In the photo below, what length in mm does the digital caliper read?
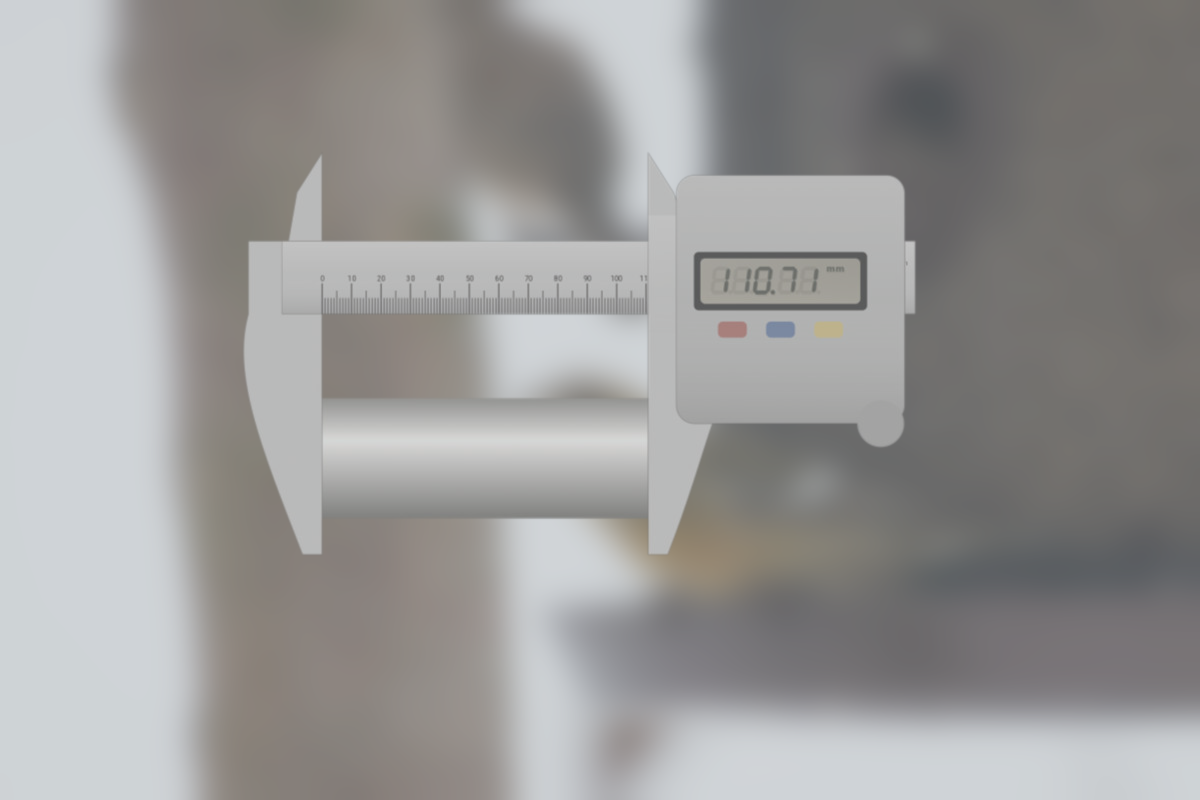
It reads 110.71 mm
